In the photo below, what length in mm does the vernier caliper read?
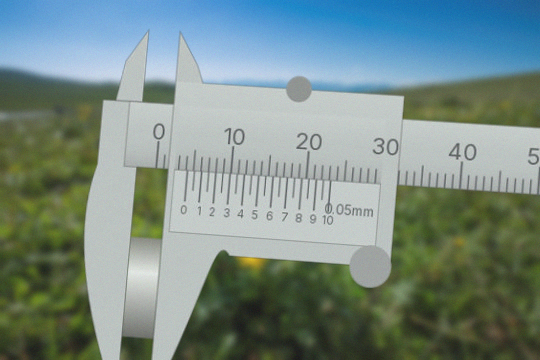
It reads 4.2 mm
